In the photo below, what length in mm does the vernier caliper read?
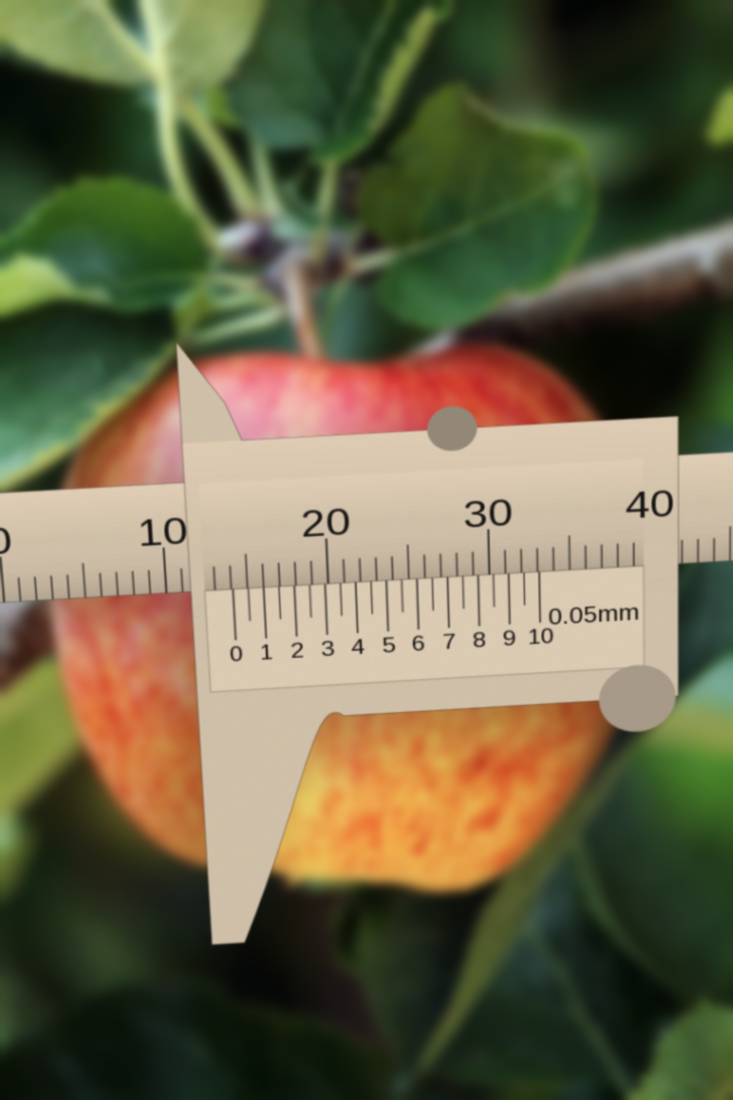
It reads 14.1 mm
